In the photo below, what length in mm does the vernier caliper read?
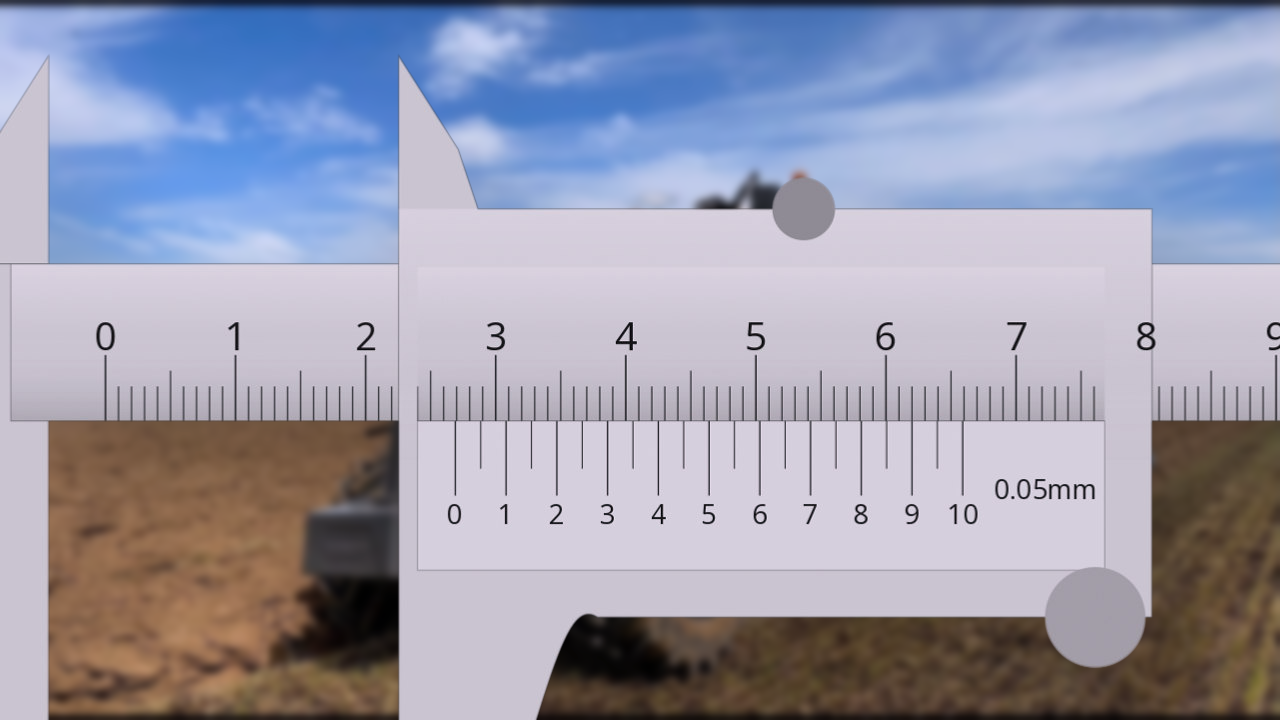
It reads 26.9 mm
